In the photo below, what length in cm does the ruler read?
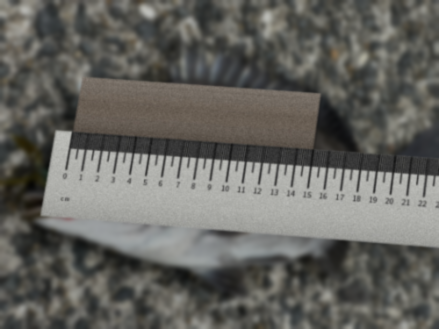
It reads 15 cm
